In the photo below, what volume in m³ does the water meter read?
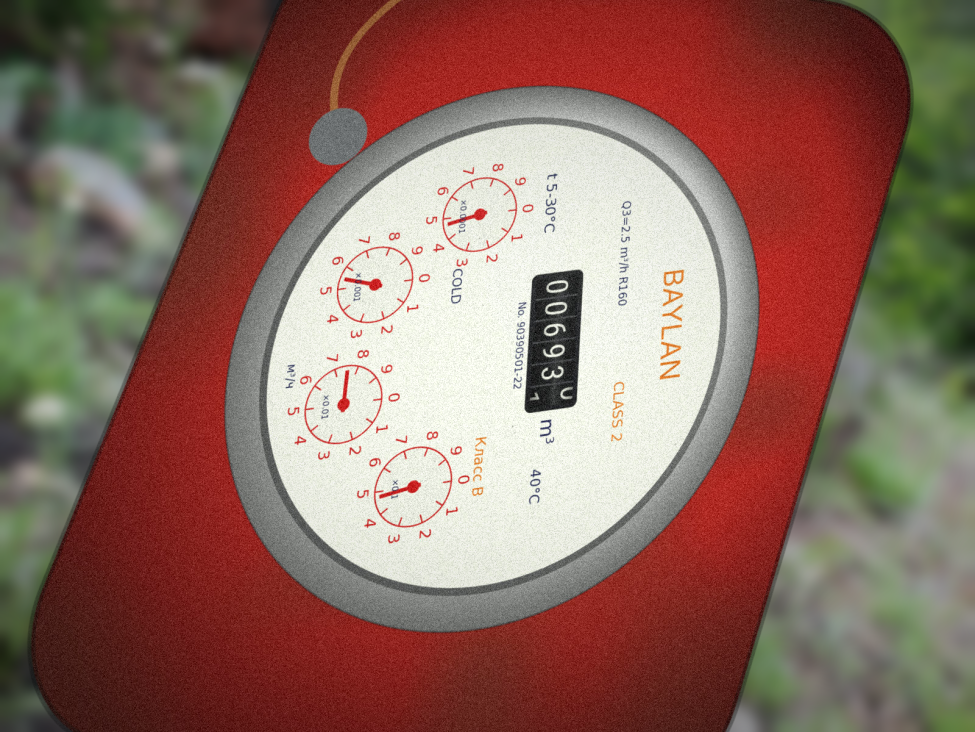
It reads 6930.4754 m³
